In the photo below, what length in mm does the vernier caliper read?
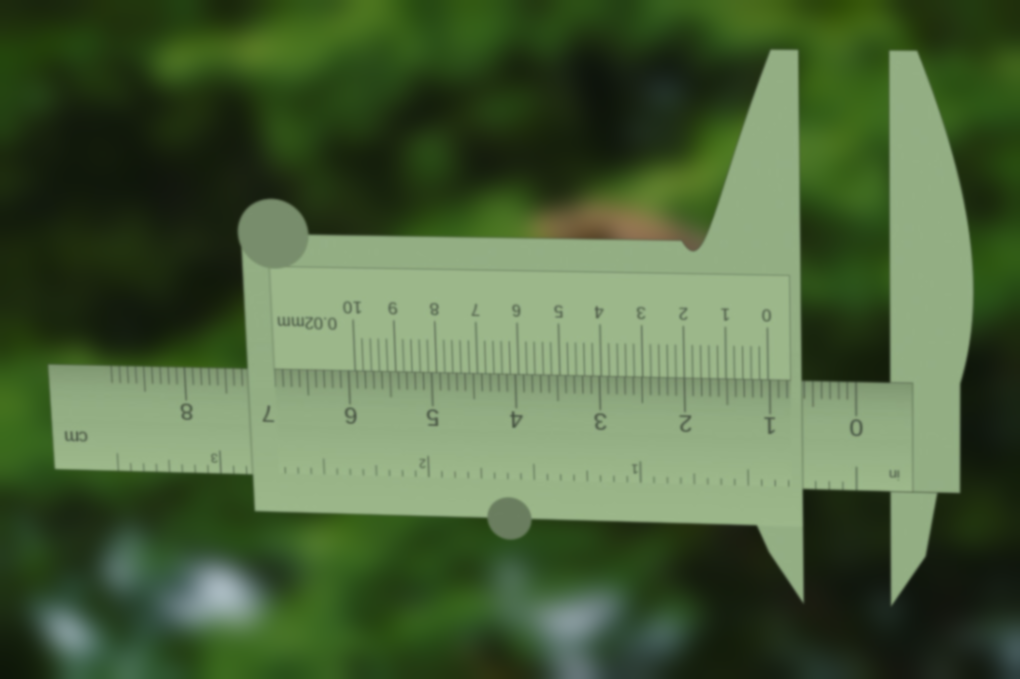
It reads 10.2 mm
